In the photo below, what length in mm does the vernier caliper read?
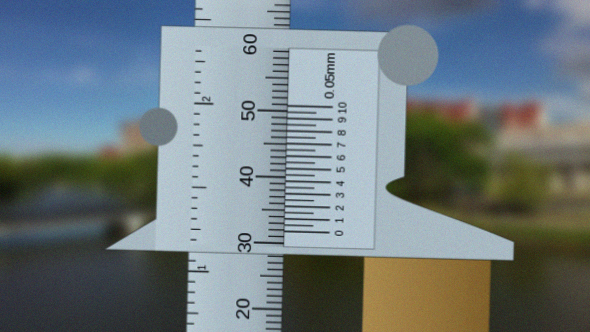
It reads 31.8 mm
